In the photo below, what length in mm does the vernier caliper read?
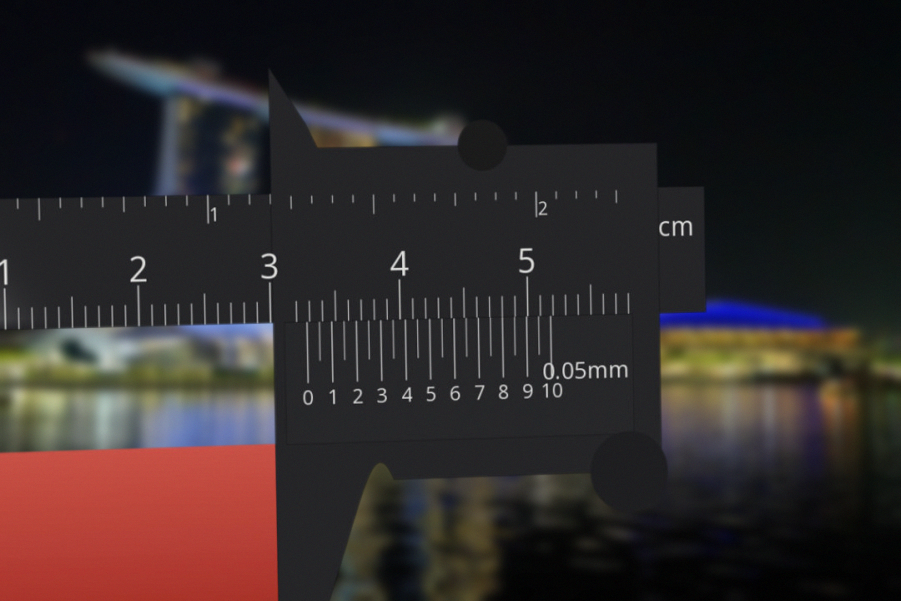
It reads 32.8 mm
